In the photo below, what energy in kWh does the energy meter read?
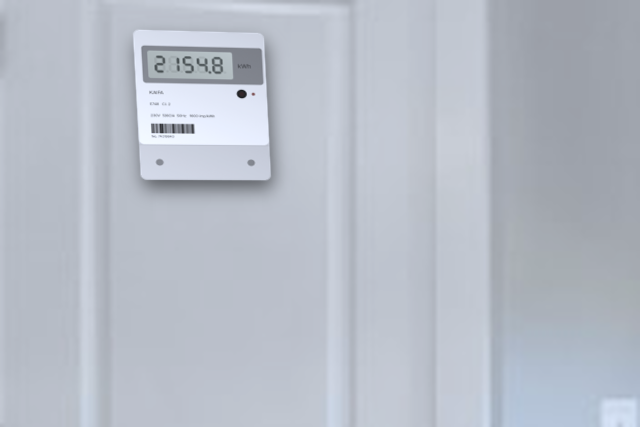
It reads 2154.8 kWh
